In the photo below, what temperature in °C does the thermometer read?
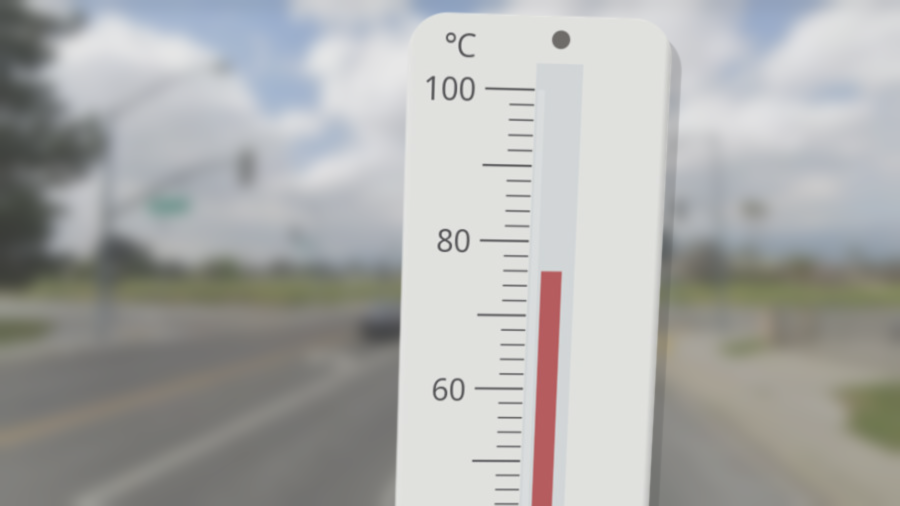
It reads 76 °C
